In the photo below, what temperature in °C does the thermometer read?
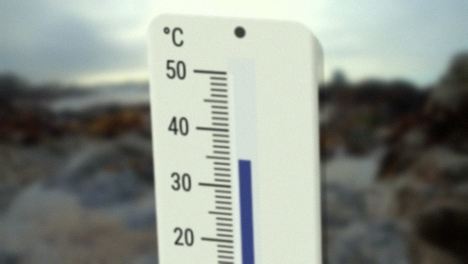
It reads 35 °C
